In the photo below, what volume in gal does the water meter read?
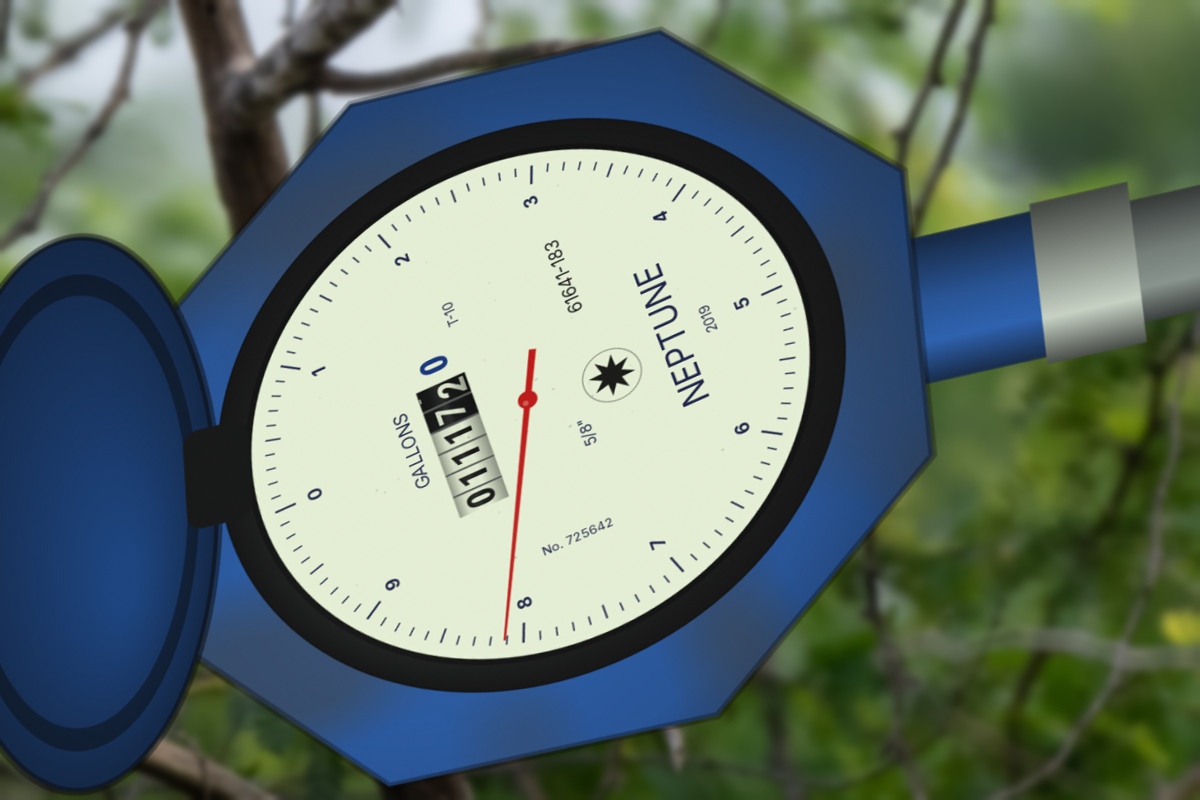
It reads 111718.1 gal
